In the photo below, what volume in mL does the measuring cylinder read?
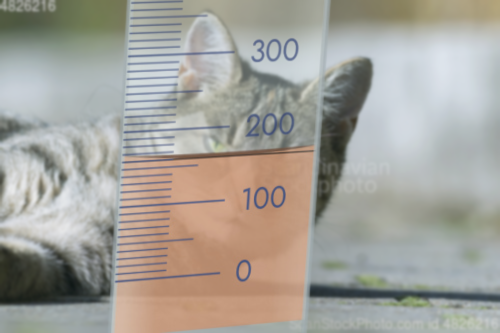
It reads 160 mL
